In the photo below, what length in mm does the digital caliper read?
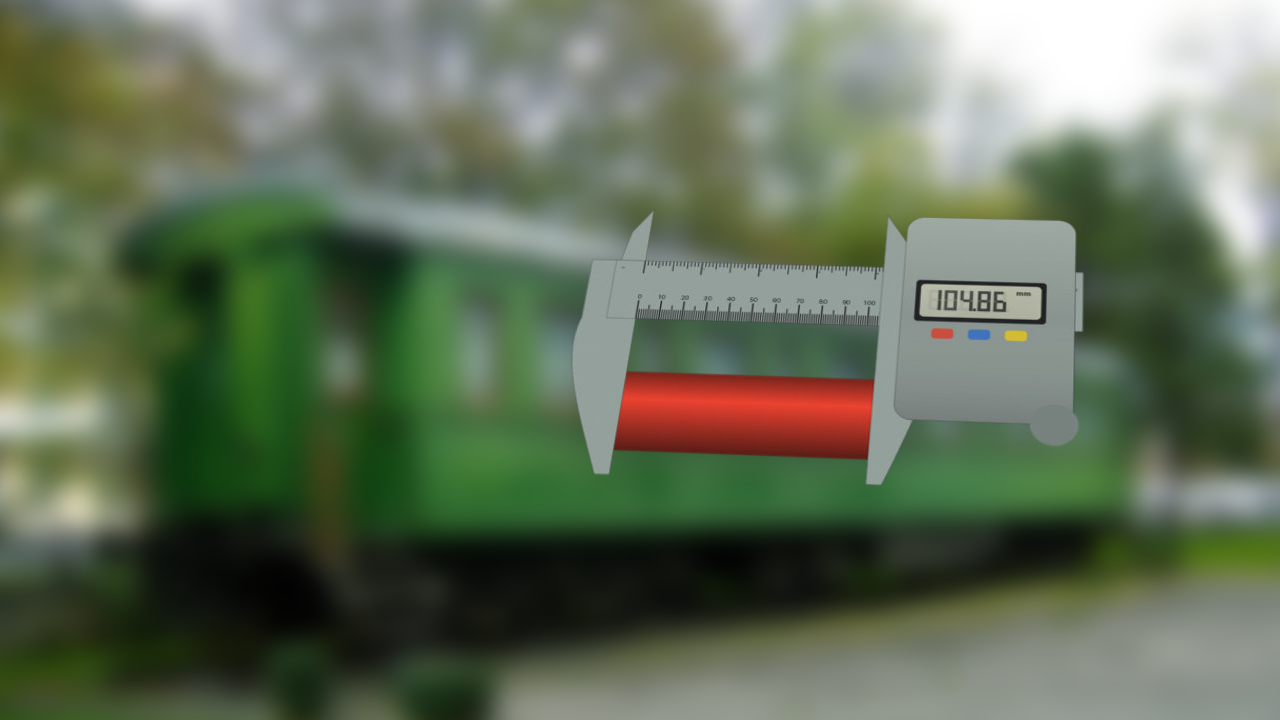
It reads 104.86 mm
